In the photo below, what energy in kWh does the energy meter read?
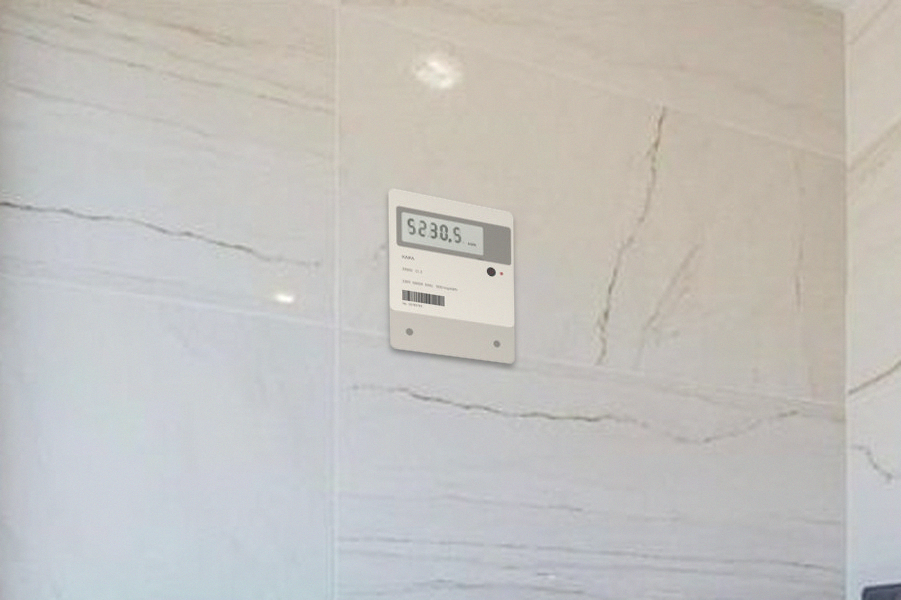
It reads 5230.5 kWh
